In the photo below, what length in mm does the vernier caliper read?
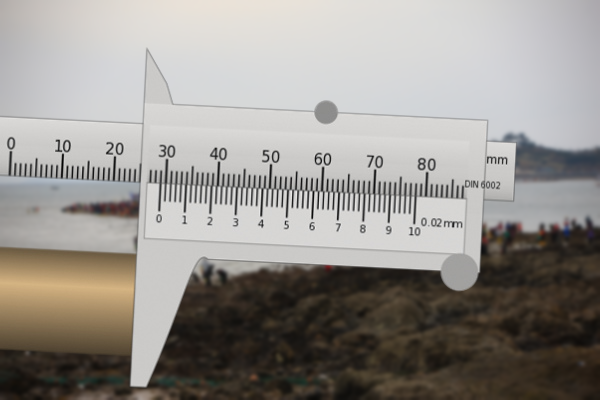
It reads 29.0 mm
